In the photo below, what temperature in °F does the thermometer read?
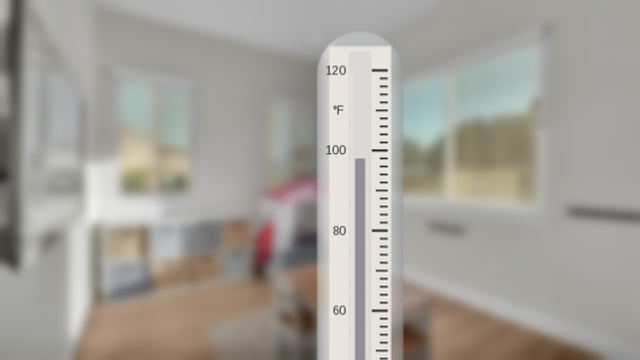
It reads 98 °F
